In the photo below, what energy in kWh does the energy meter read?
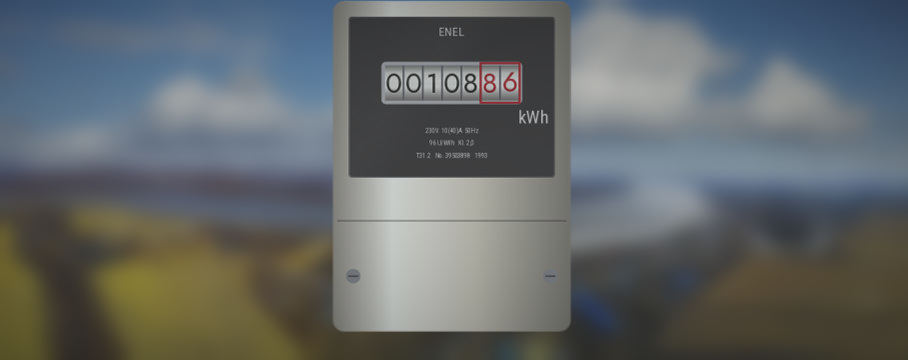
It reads 108.86 kWh
